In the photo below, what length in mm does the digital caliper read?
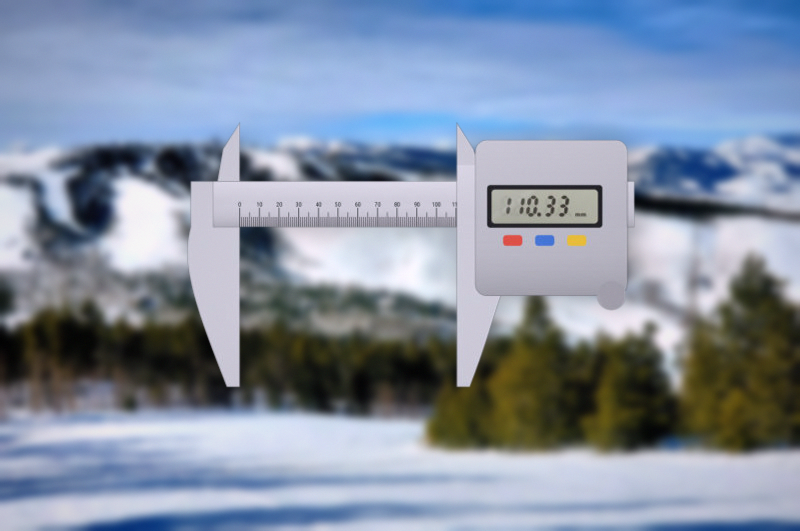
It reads 110.33 mm
